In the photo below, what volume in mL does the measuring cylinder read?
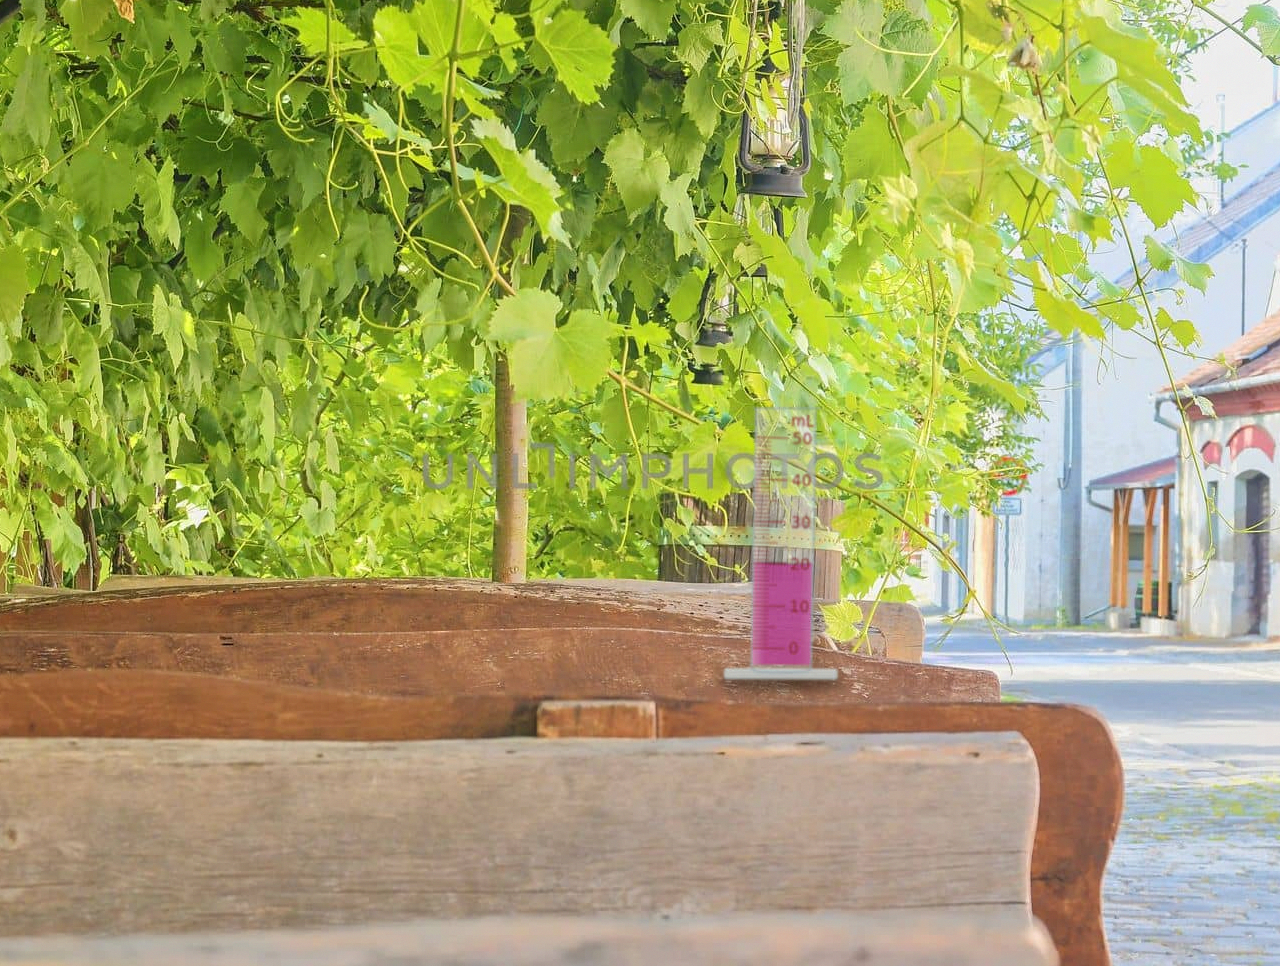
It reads 20 mL
